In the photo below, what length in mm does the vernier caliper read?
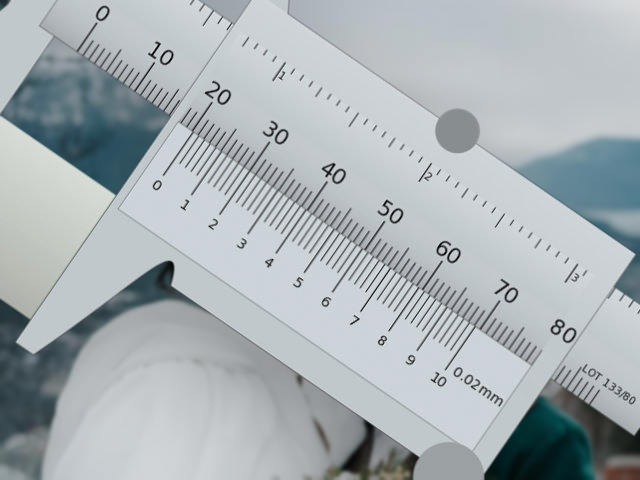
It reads 20.2 mm
